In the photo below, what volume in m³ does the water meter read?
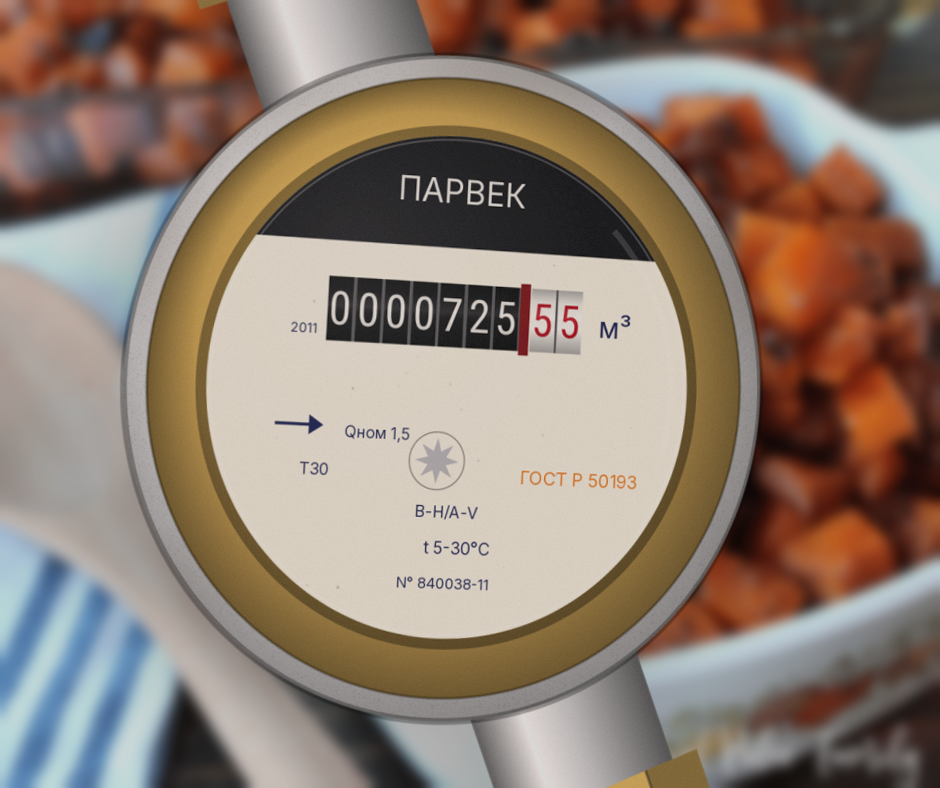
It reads 725.55 m³
